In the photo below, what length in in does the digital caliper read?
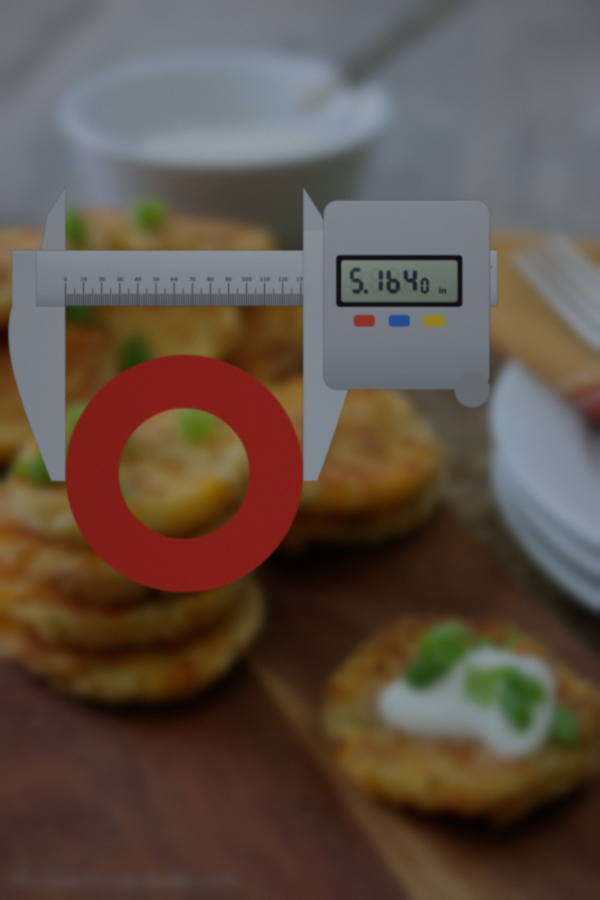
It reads 5.1640 in
